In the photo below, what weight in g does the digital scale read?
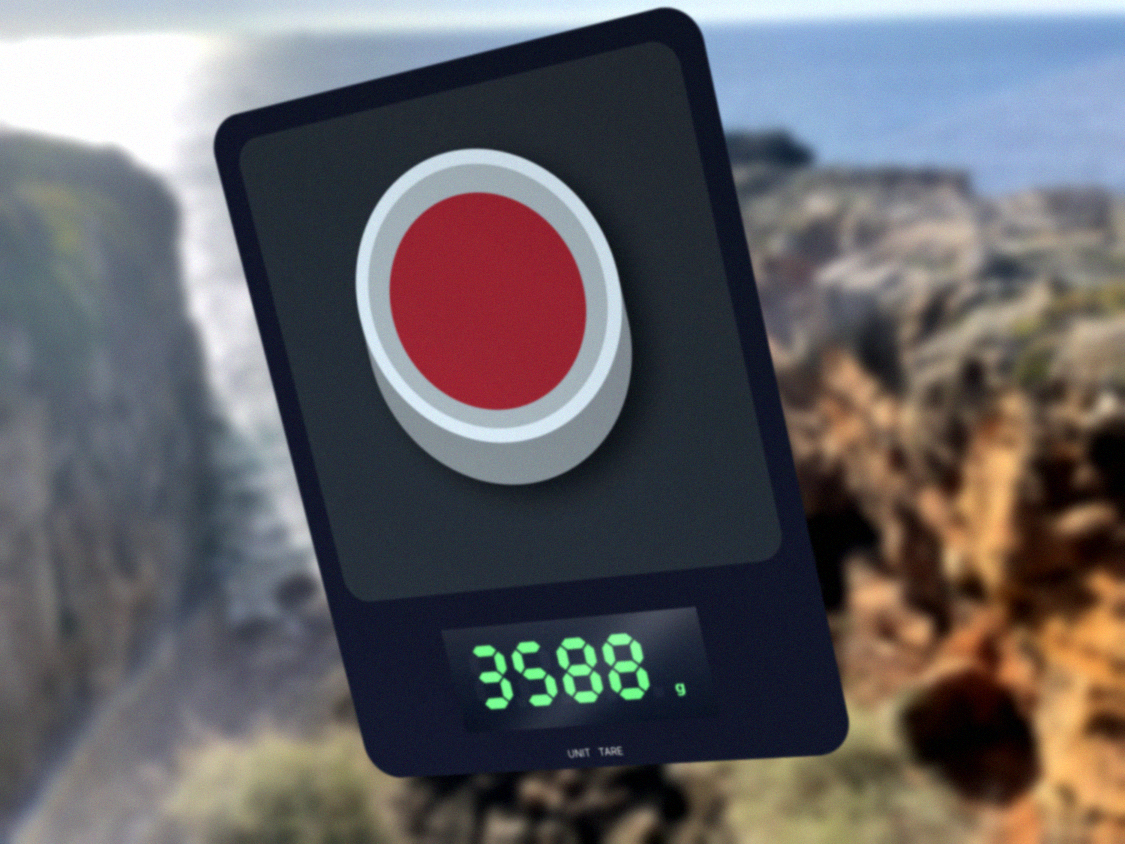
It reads 3588 g
